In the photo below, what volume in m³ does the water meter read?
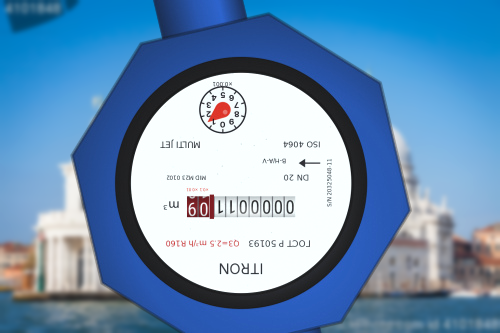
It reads 11.091 m³
